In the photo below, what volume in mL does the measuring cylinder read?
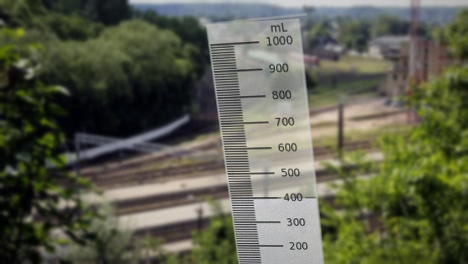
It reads 400 mL
